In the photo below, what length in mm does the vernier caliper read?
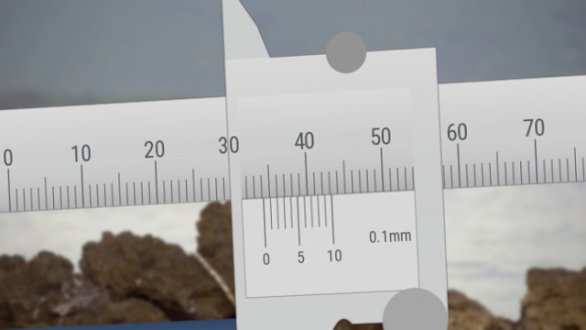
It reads 34.2 mm
